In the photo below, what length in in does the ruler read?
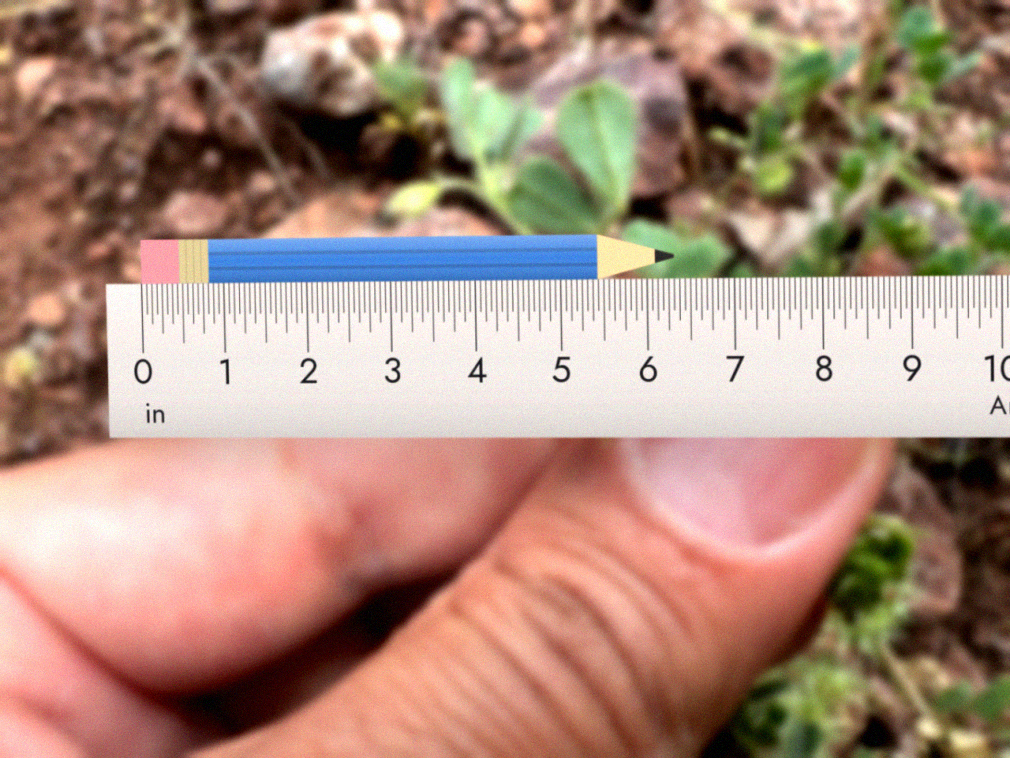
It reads 6.3125 in
